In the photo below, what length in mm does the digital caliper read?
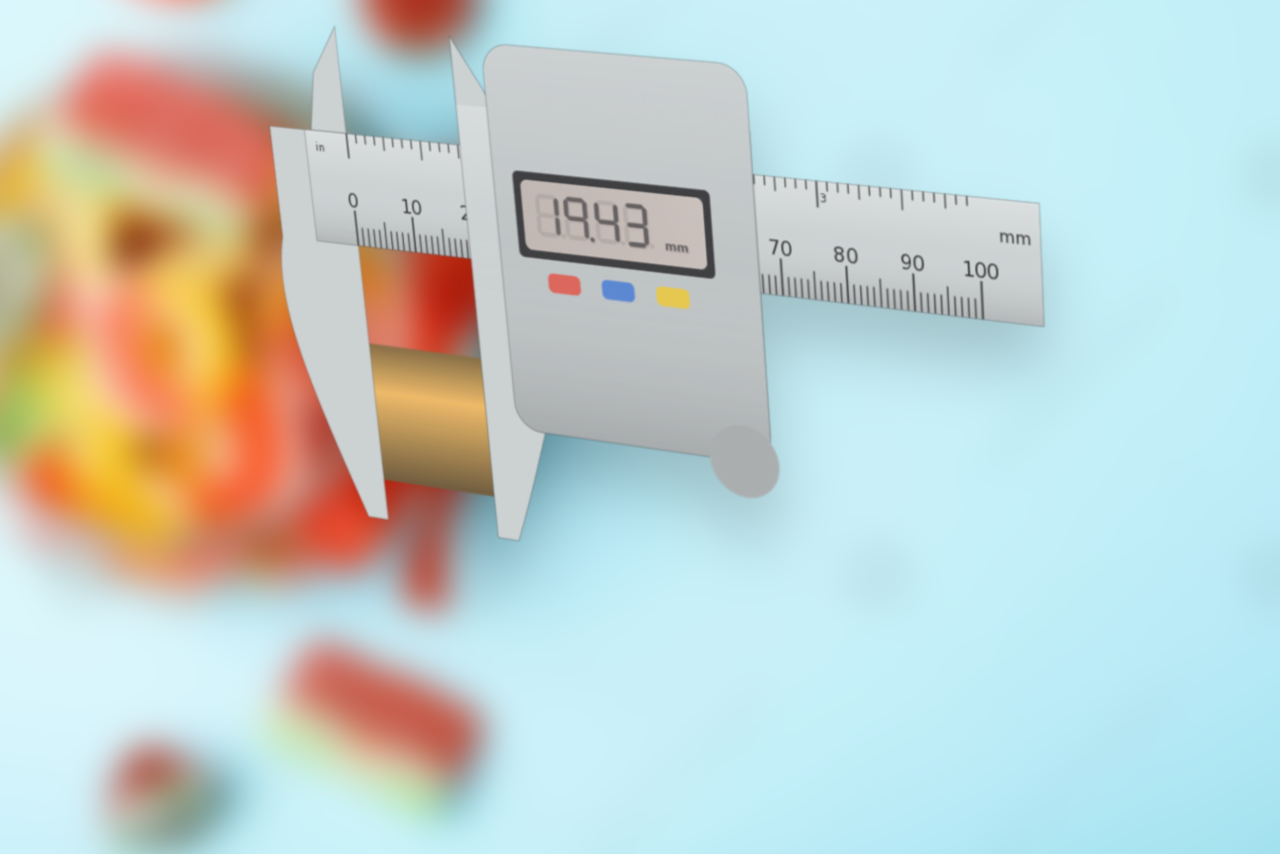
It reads 19.43 mm
